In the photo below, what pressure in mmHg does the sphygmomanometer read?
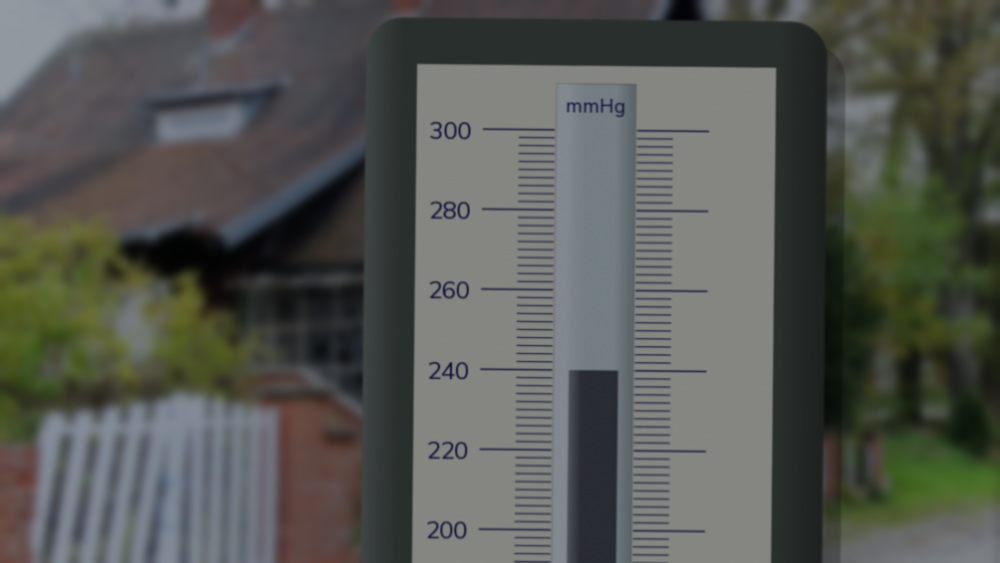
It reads 240 mmHg
